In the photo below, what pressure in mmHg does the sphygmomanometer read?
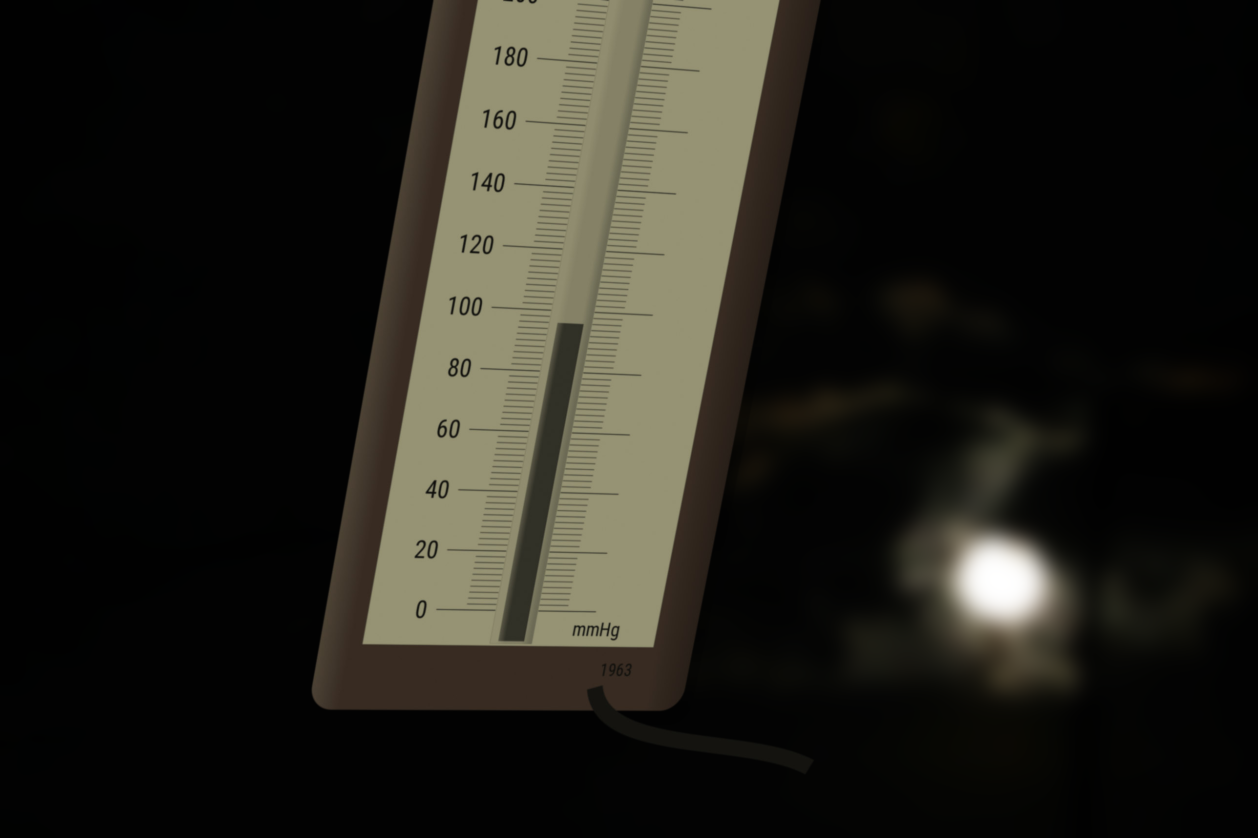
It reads 96 mmHg
